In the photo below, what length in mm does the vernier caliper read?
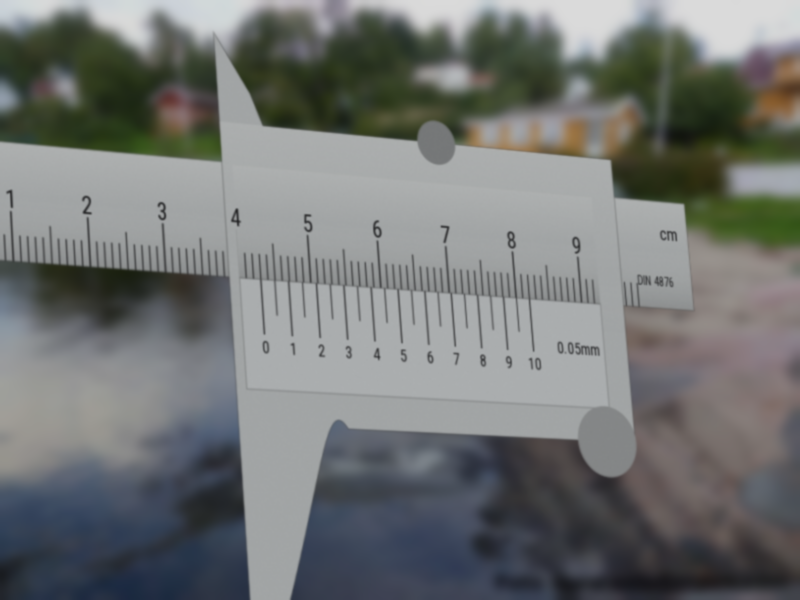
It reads 43.0 mm
